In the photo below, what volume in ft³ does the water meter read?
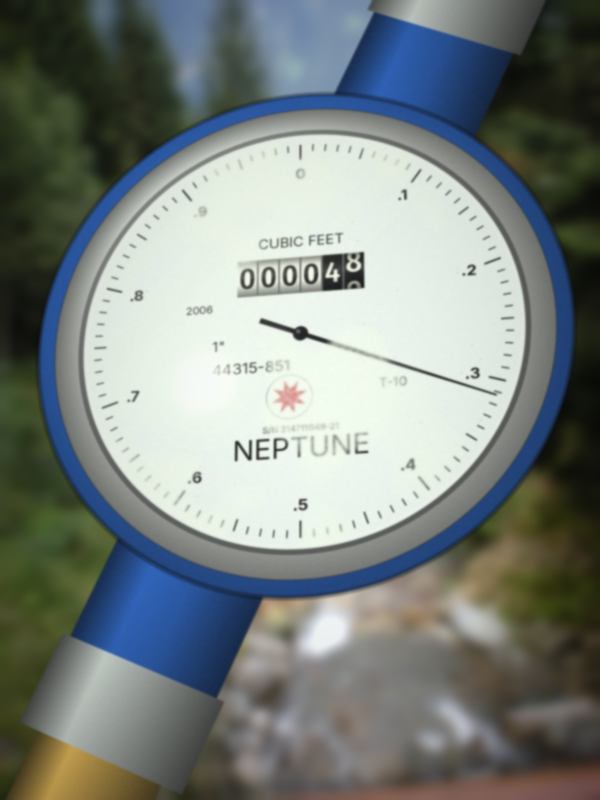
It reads 48.31 ft³
